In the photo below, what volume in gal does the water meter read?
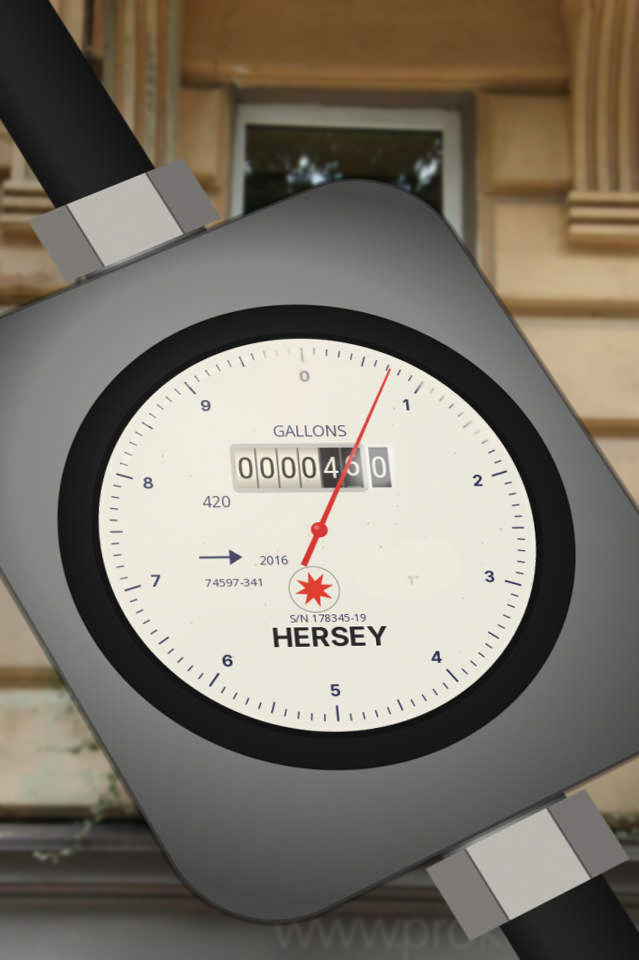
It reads 460.7 gal
